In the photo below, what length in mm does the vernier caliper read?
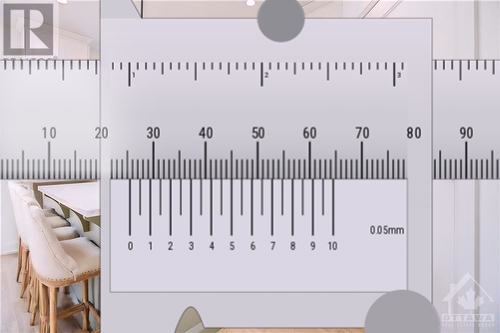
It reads 25.5 mm
